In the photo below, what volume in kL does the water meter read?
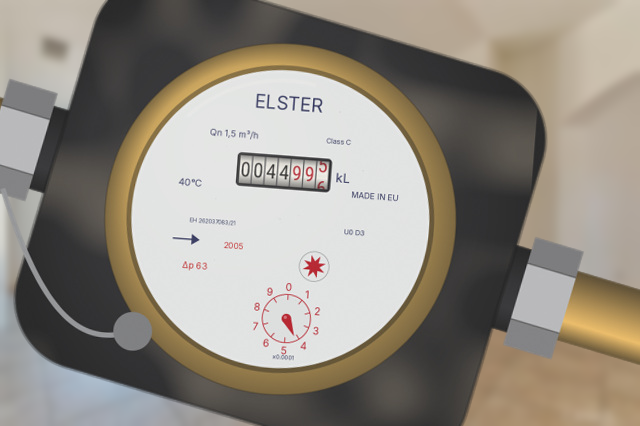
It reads 44.9954 kL
